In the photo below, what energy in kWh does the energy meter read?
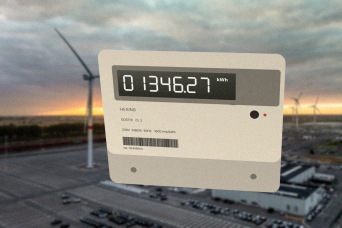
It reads 1346.27 kWh
